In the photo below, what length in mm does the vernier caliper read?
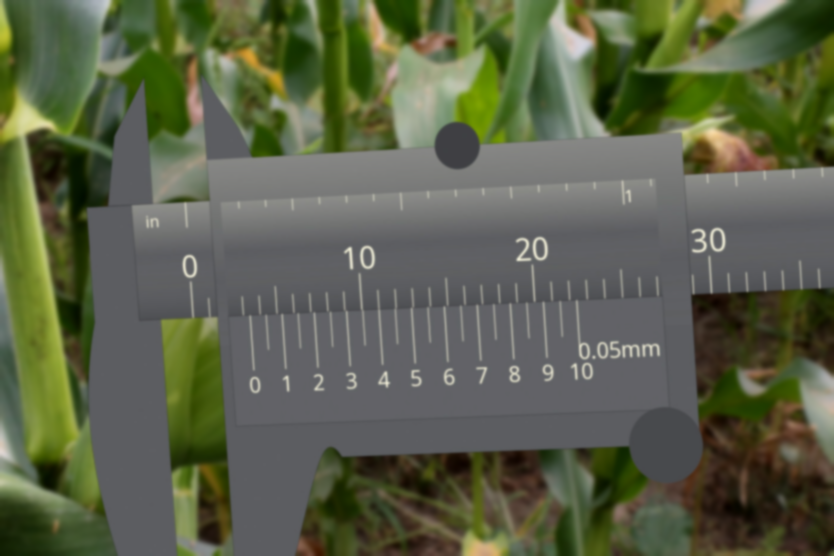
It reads 3.4 mm
